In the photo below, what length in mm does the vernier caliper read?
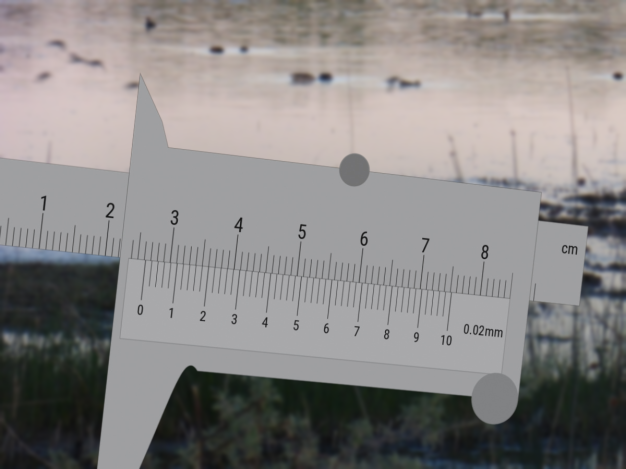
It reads 26.2 mm
